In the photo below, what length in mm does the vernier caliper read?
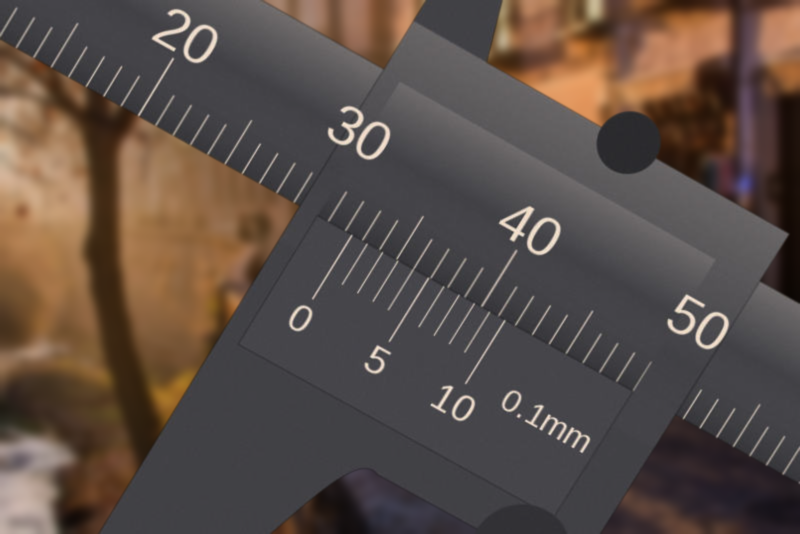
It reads 32.4 mm
